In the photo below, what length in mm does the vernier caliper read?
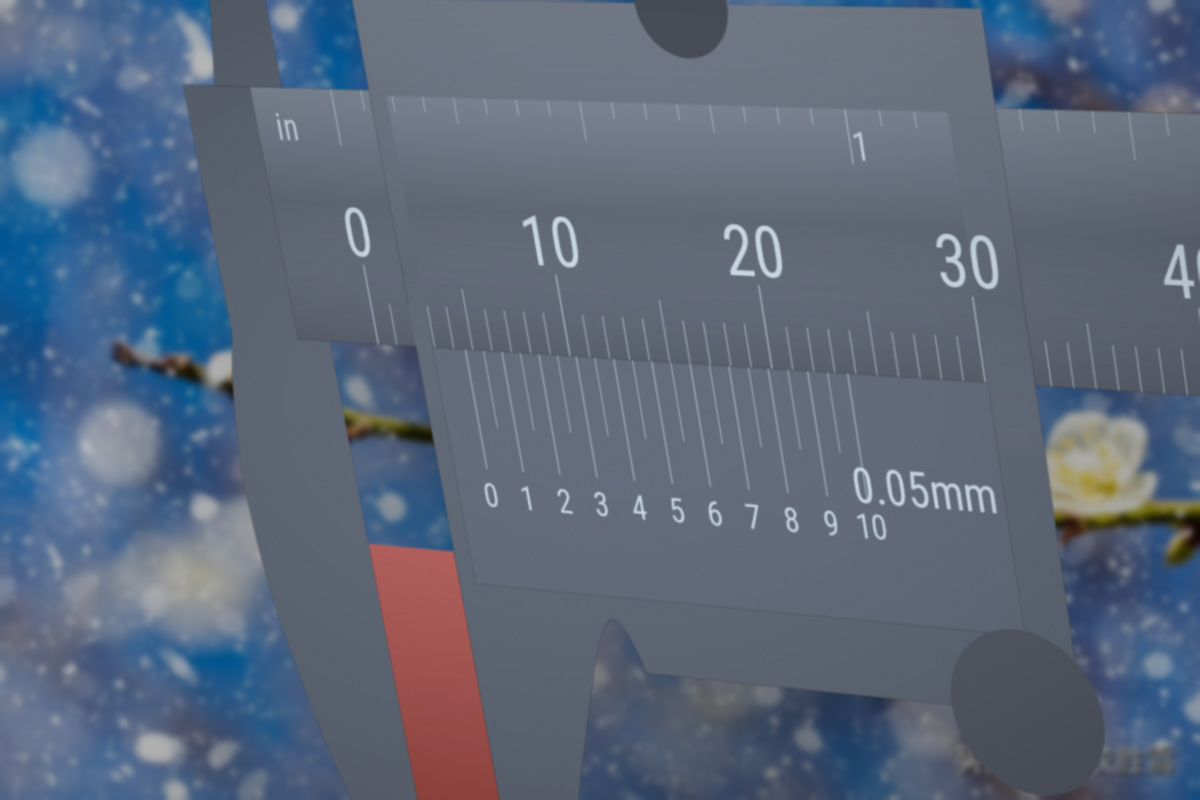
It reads 4.6 mm
